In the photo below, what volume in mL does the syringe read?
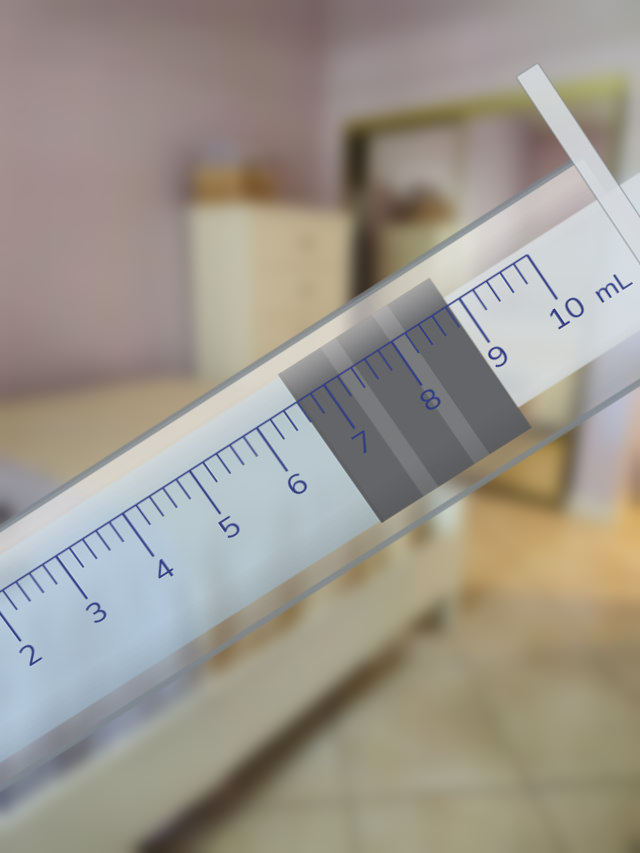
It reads 6.6 mL
